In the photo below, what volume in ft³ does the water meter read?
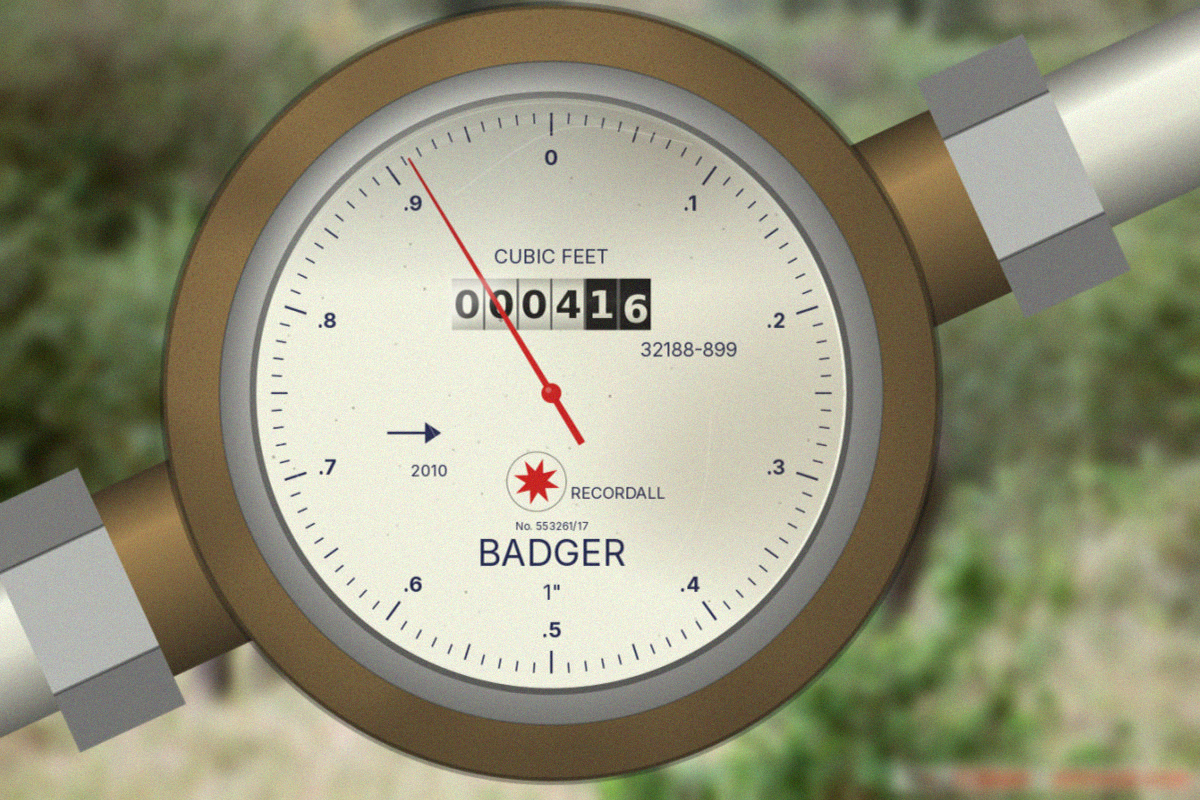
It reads 415.91 ft³
